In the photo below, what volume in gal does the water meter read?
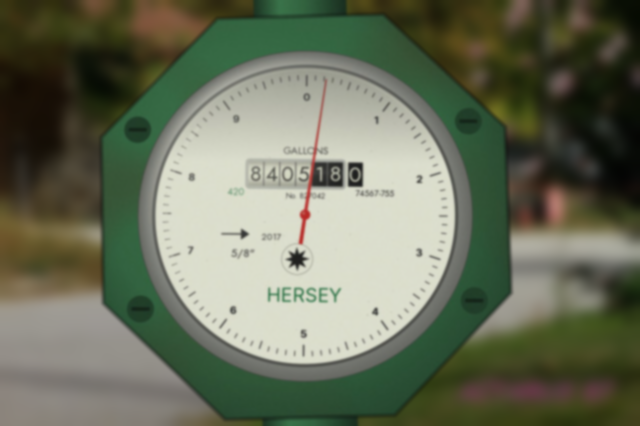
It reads 8405180.2 gal
